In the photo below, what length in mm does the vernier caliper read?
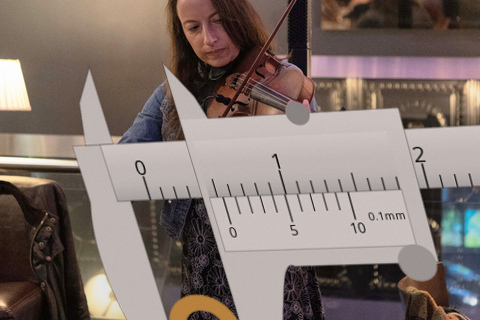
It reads 5.4 mm
